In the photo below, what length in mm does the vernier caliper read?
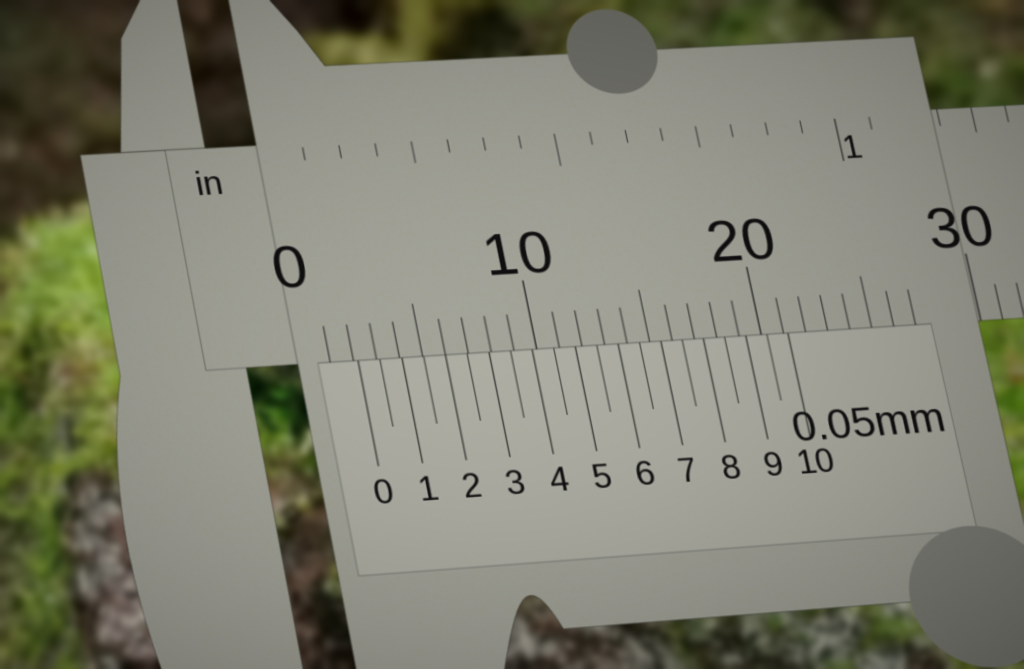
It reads 2.2 mm
